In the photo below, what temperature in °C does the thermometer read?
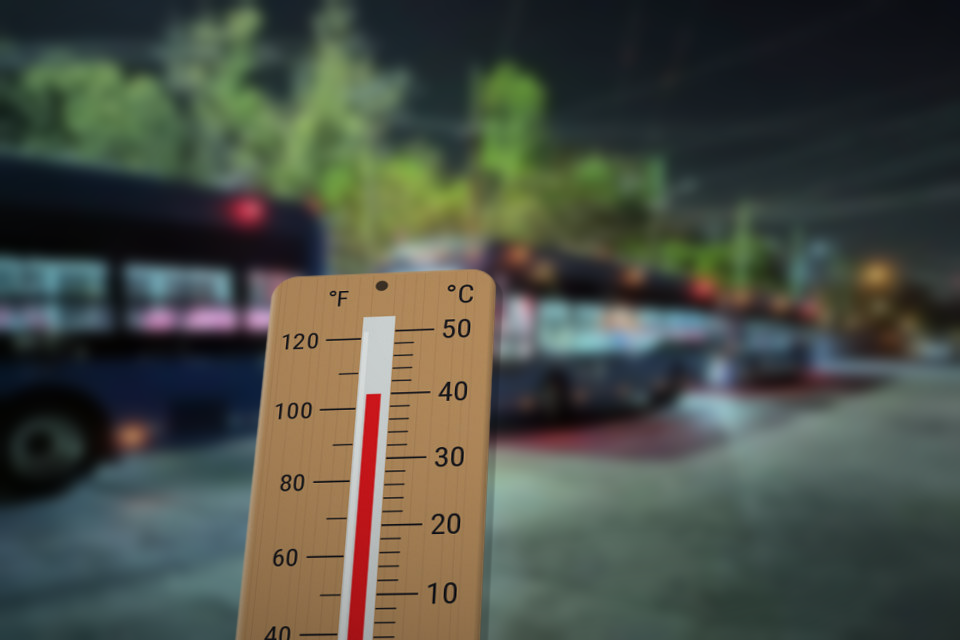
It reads 40 °C
